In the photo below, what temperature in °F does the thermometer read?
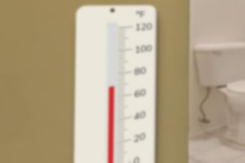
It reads 70 °F
